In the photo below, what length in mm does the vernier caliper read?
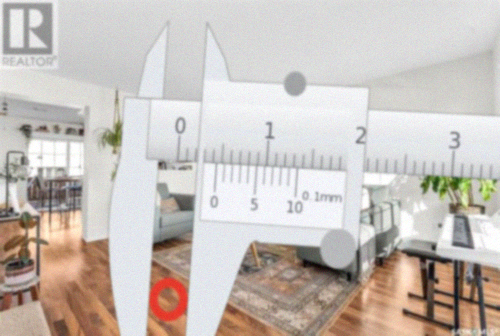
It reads 4.4 mm
